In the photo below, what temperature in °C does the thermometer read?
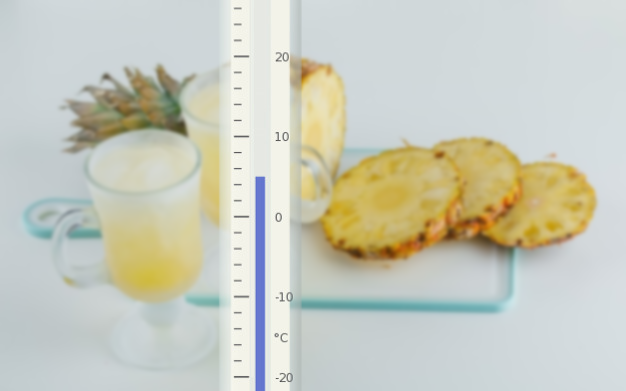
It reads 5 °C
